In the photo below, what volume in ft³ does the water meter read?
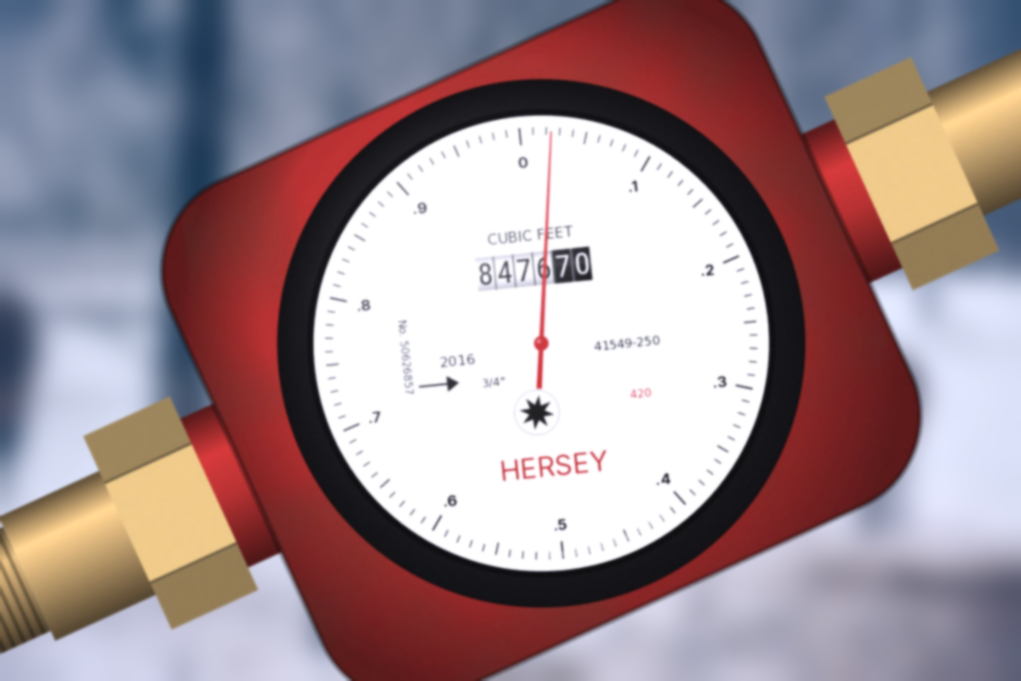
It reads 847670.02 ft³
